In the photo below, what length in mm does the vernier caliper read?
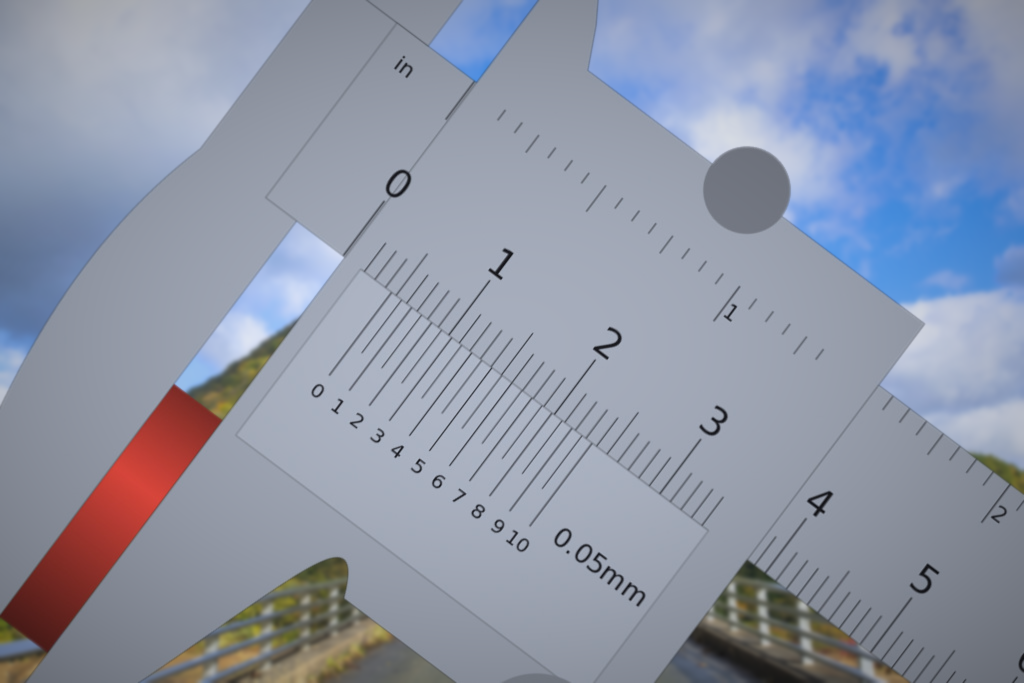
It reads 4.6 mm
